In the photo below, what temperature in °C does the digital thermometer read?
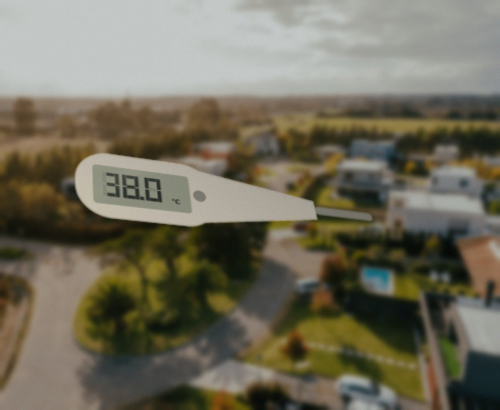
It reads 38.0 °C
